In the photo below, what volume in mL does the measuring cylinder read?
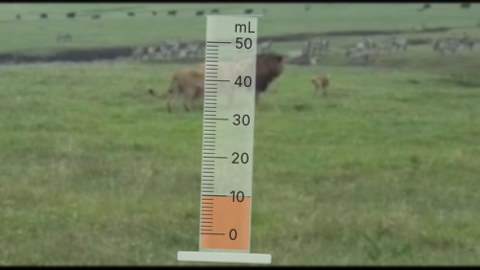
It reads 10 mL
